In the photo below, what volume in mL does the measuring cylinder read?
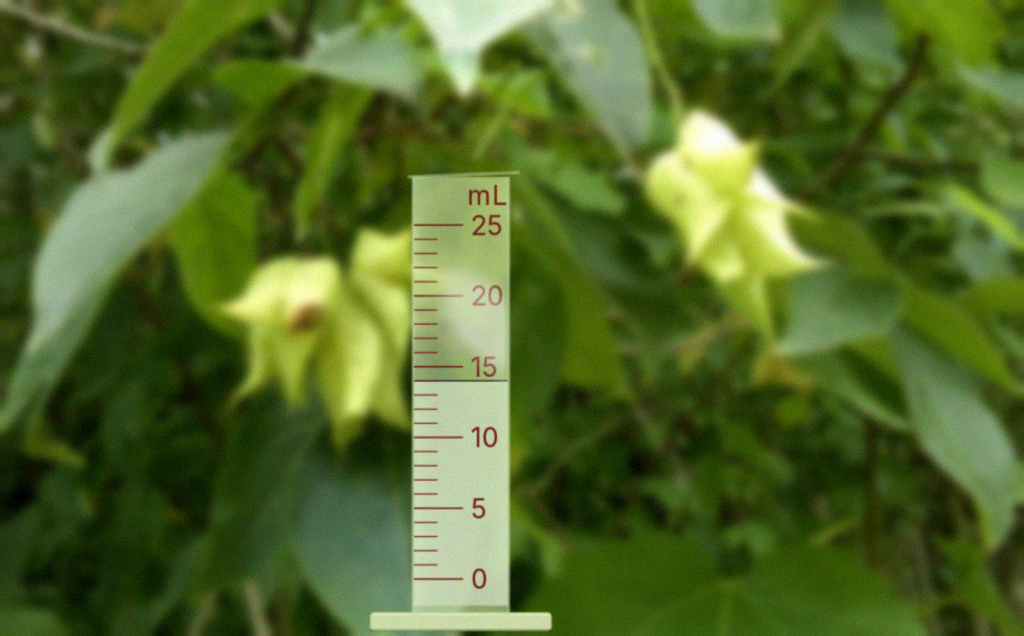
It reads 14 mL
